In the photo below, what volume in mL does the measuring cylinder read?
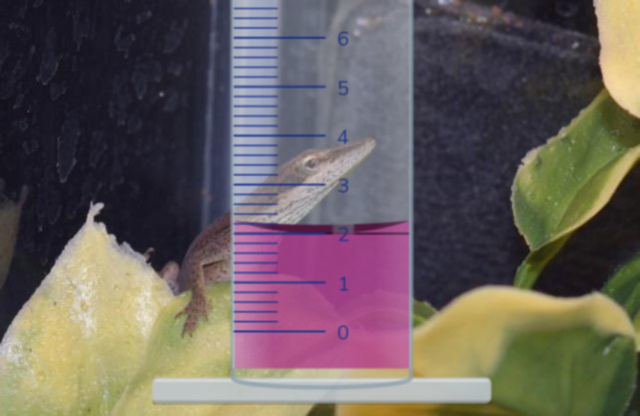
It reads 2 mL
